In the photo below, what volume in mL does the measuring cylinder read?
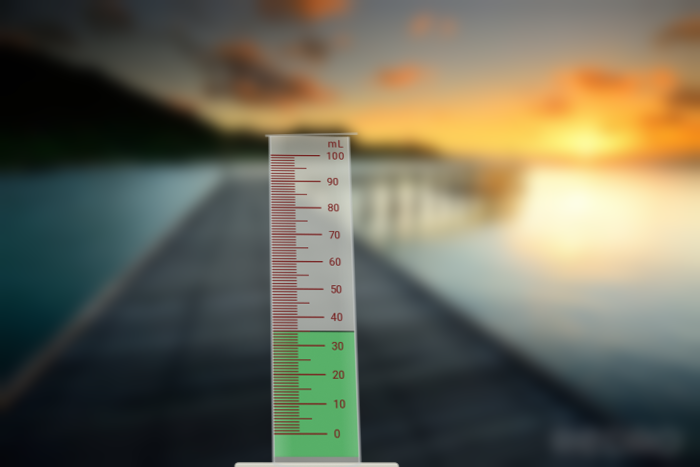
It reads 35 mL
